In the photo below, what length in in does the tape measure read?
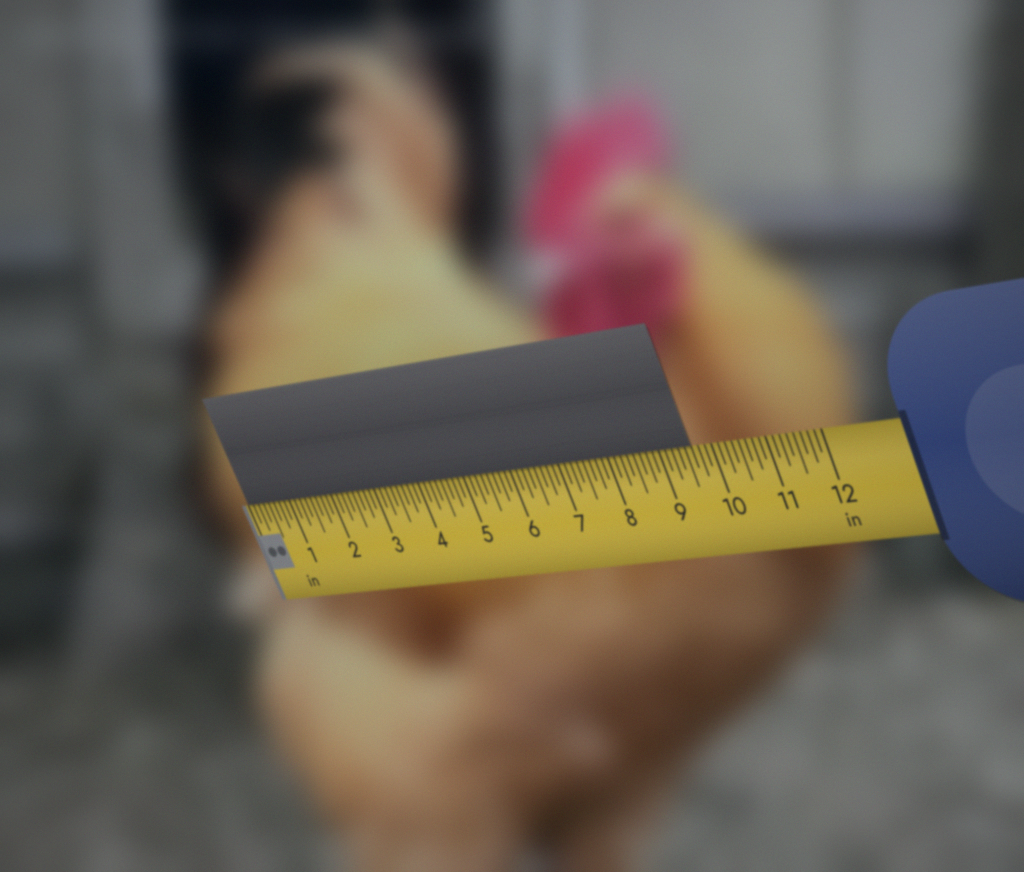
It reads 9.625 in
